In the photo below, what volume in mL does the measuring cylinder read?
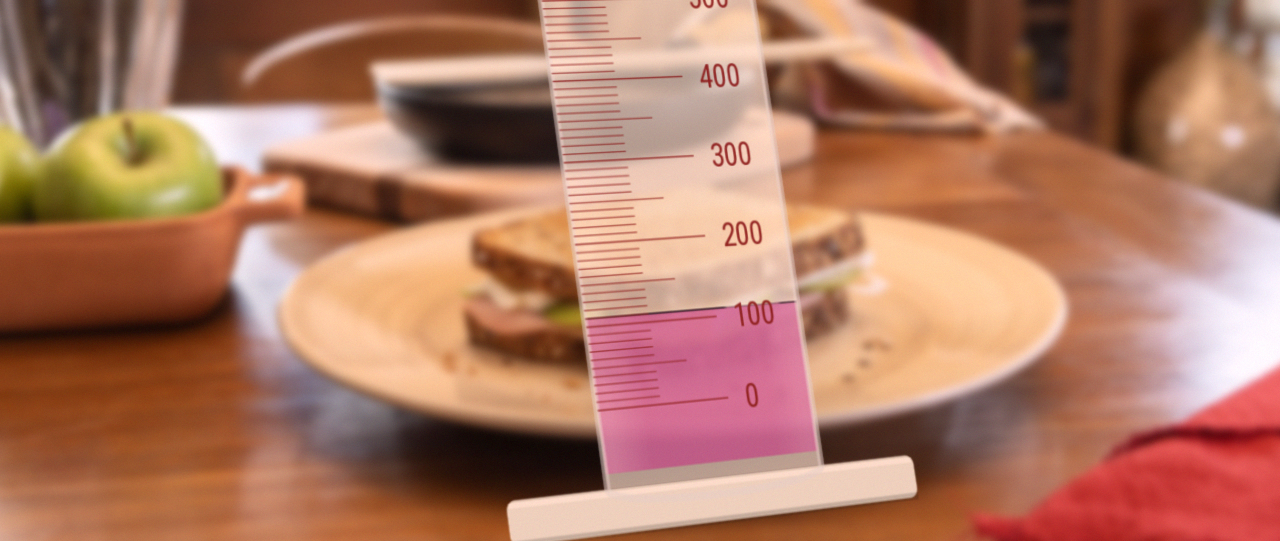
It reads 110 mL
